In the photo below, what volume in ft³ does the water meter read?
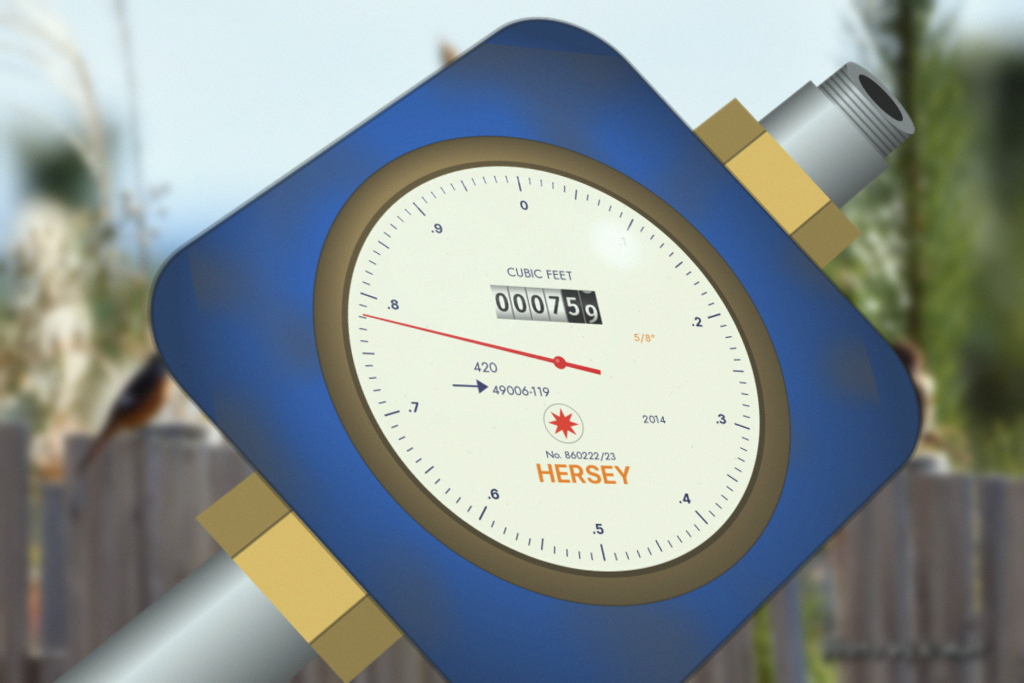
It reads 758.78 ft³
